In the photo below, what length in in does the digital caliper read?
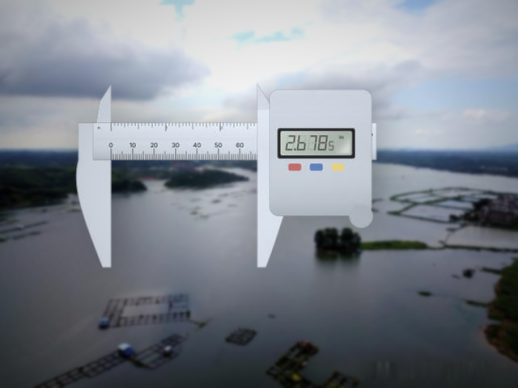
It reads 2.6785 in
